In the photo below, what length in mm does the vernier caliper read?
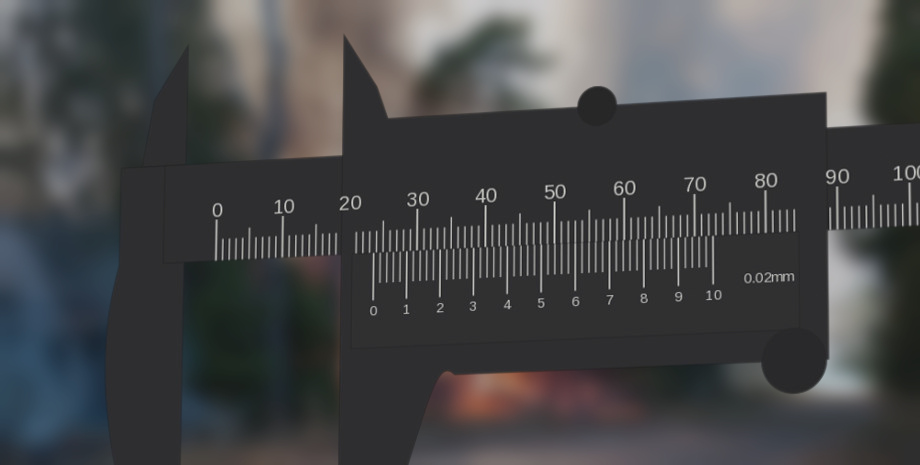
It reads 23.6 mm
